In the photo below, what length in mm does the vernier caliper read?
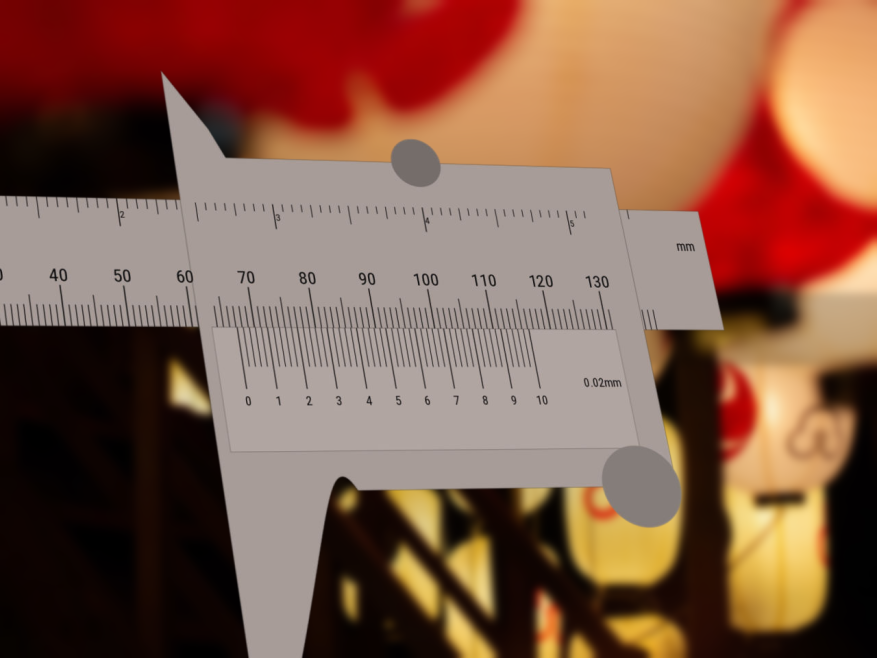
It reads 67.2 mm
